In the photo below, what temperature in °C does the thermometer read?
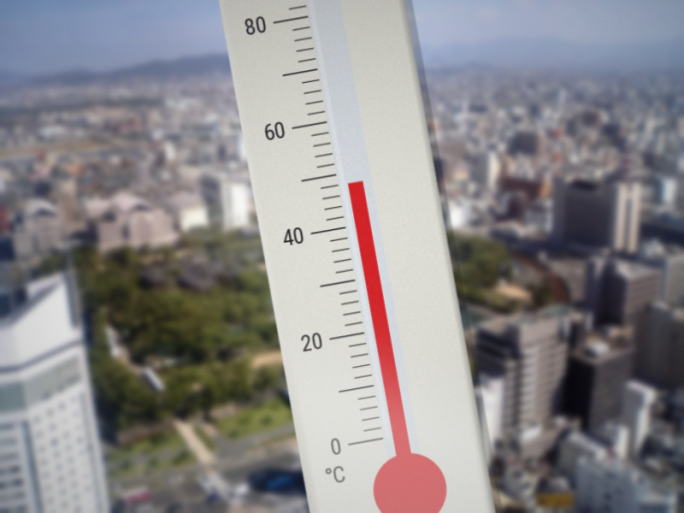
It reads 48 °C
